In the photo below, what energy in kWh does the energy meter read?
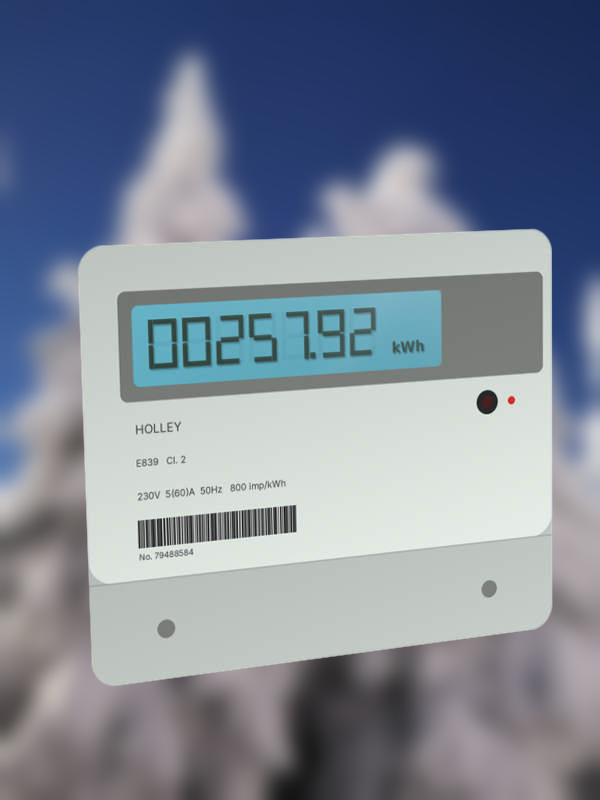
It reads 257.92 kWh
